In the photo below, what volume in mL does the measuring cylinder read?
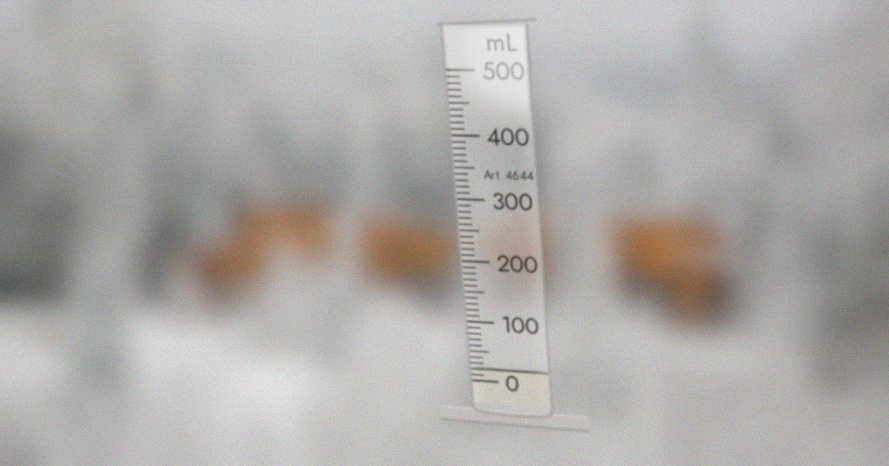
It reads 20 mL
